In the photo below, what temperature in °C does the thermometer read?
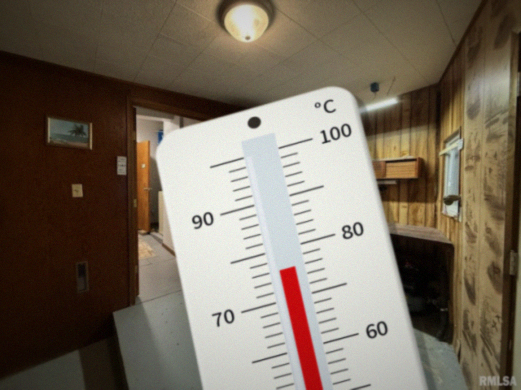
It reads 76 °C
